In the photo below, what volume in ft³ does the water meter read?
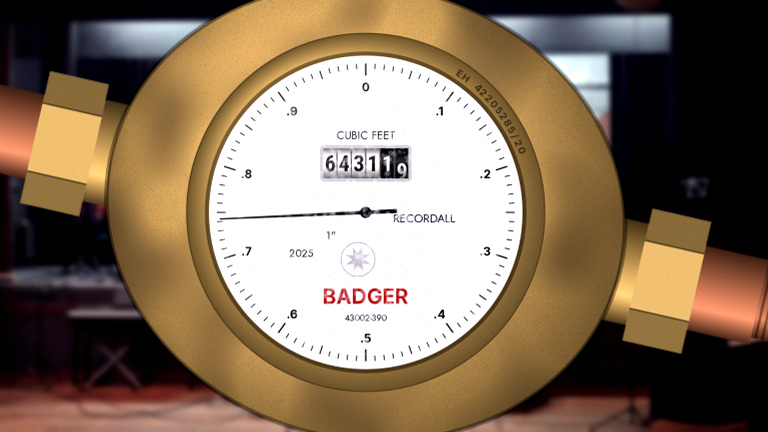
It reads 643118.74 ft³
